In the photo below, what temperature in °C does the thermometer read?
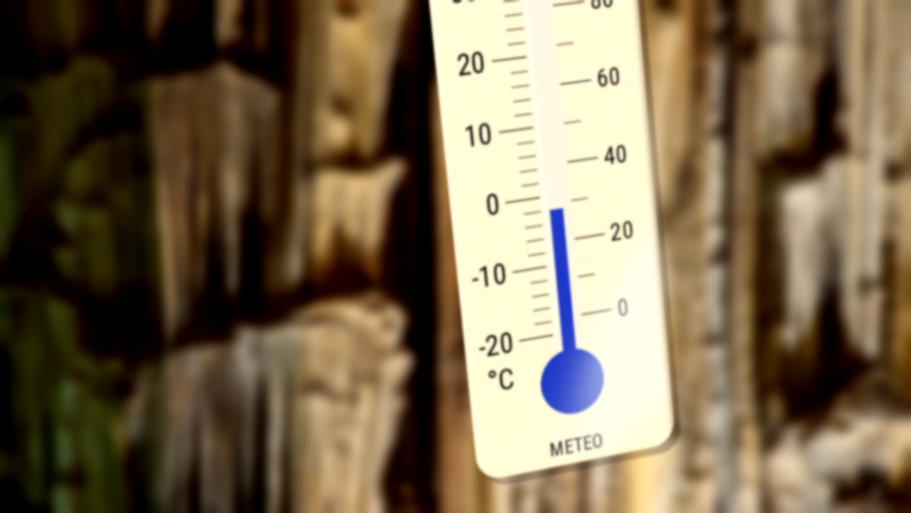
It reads -2 °C
